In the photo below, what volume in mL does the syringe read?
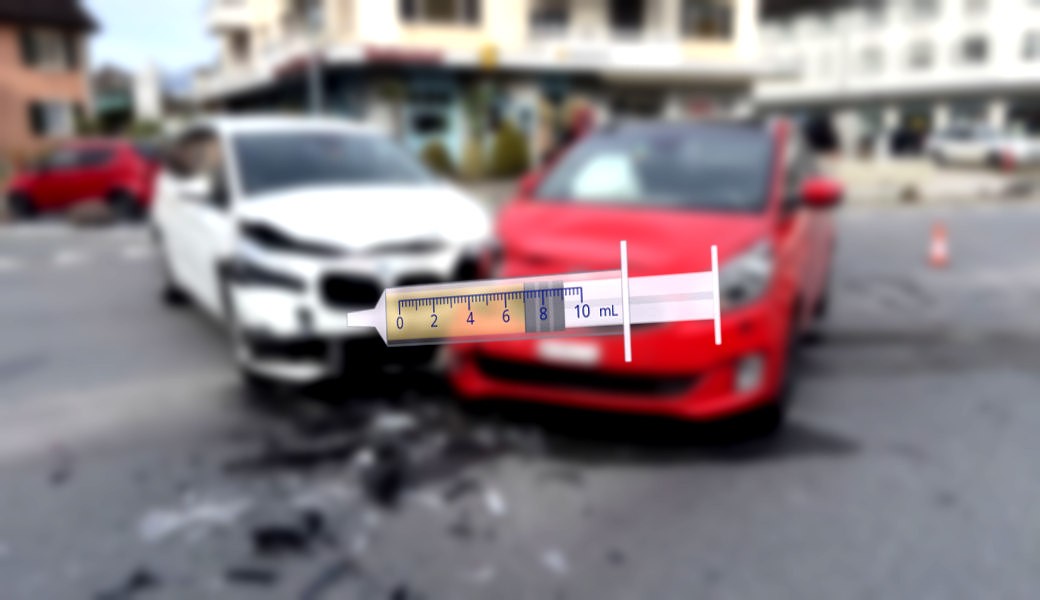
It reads 7 mL
